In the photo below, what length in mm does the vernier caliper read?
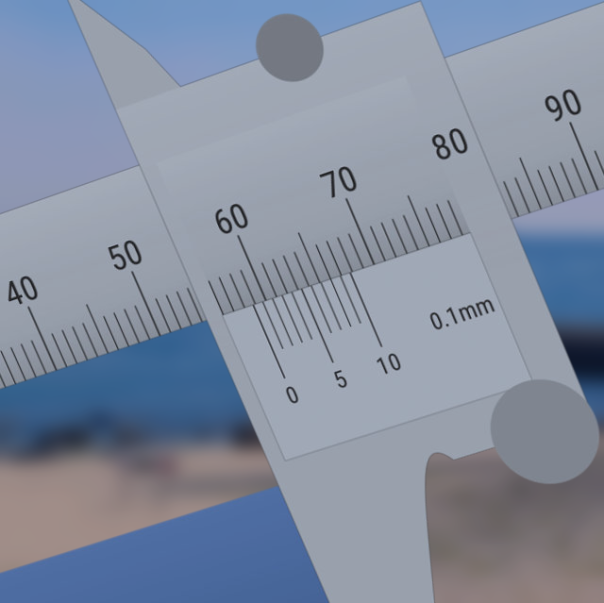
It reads 58.8 mm
